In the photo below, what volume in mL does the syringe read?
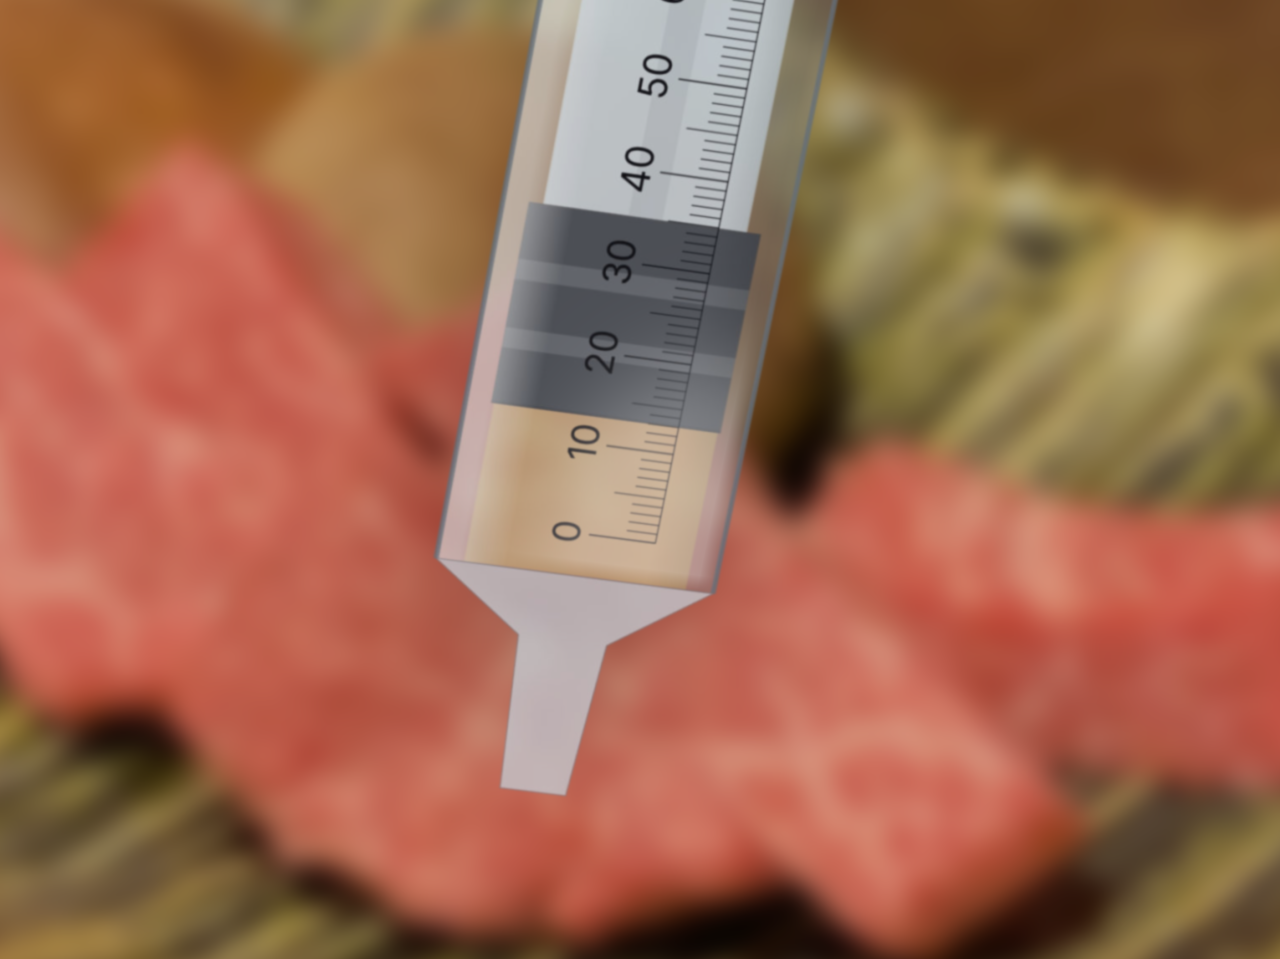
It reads 13 mL
